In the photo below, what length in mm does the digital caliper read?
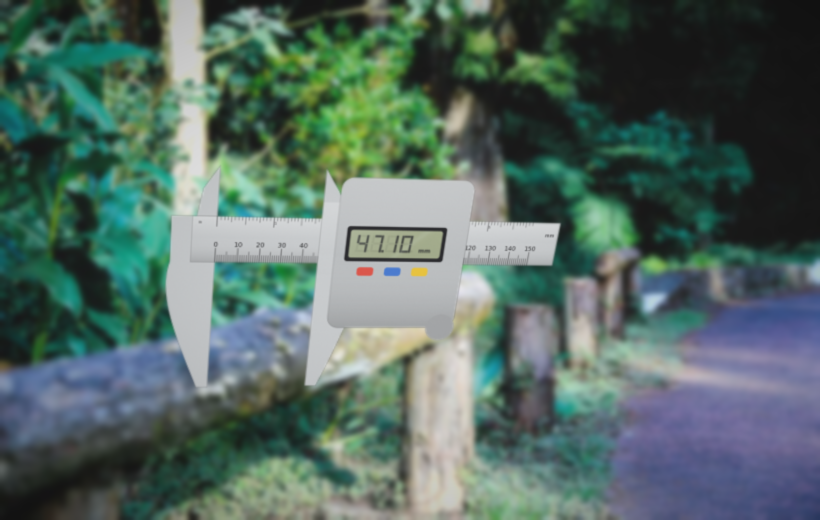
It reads 47.10 mm
